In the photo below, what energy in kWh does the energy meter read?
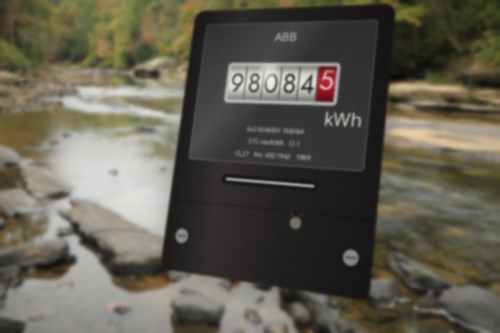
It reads 98084.5 kWh
